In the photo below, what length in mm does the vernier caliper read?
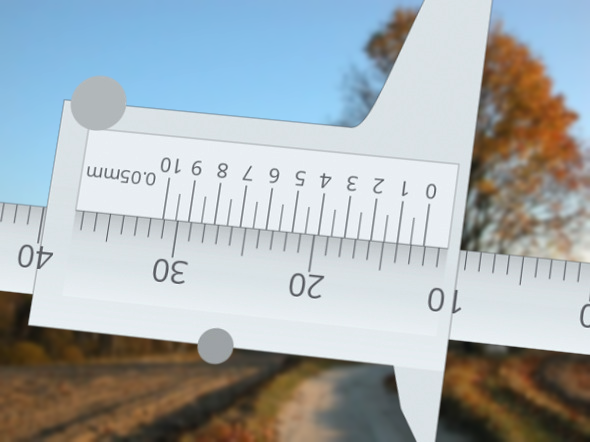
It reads 12.1 mm
